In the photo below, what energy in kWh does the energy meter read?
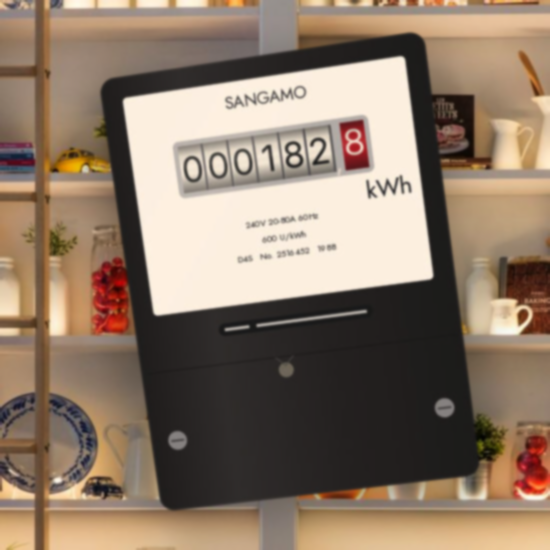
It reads 182.8 kWh
